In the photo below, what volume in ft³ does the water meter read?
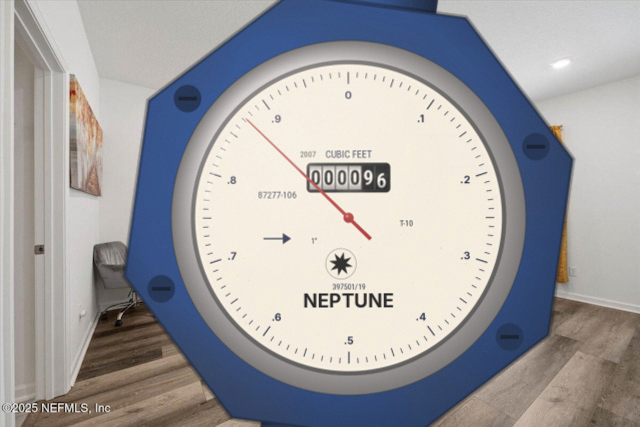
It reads 95.87 ft³
